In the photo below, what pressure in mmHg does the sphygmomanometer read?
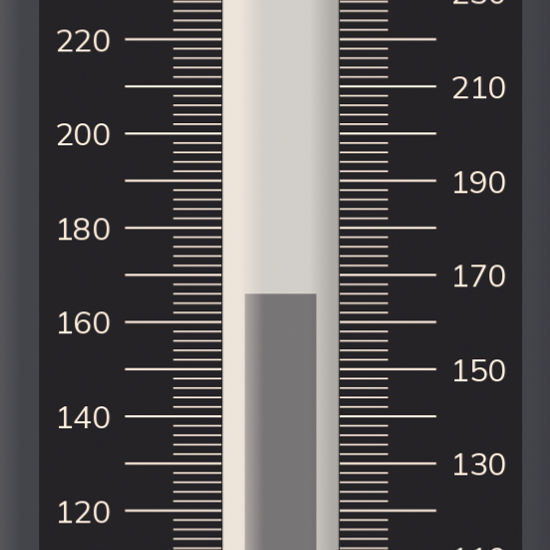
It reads 166 mmHg
